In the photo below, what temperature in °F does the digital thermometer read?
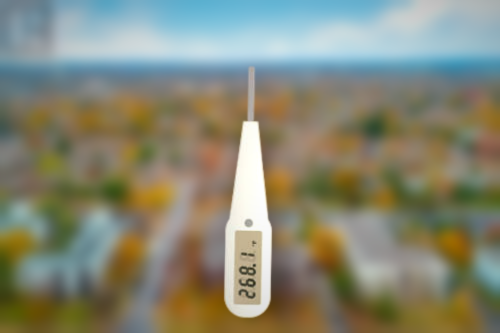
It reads 268.1 °F
